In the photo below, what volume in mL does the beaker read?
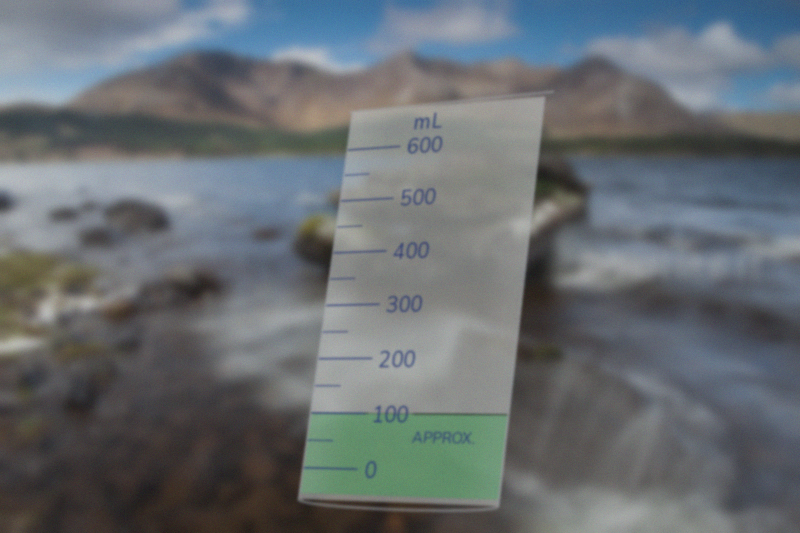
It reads 100 mL
